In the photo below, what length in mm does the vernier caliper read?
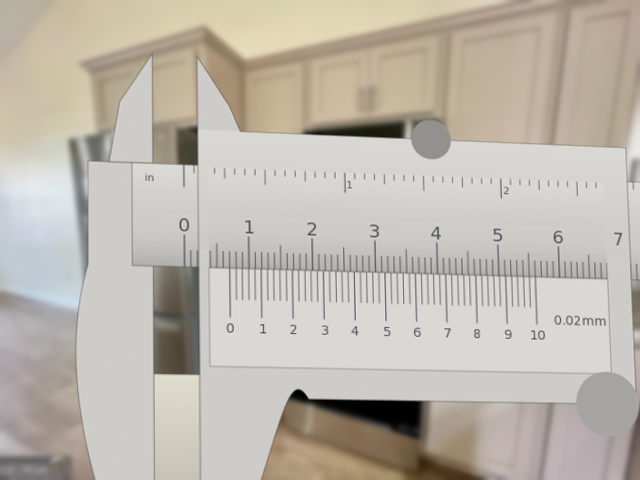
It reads 7.0 mm
